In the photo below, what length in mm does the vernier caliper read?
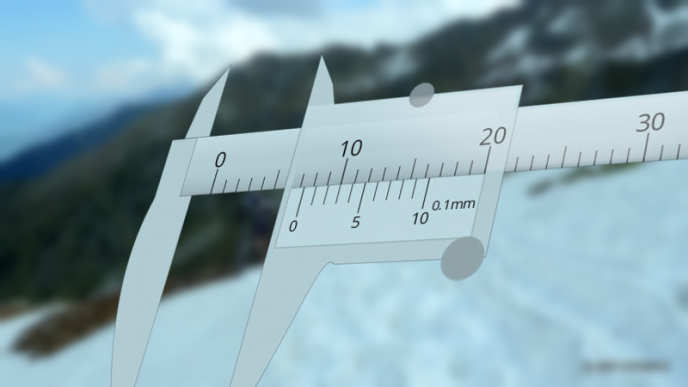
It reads 7.3 mm
